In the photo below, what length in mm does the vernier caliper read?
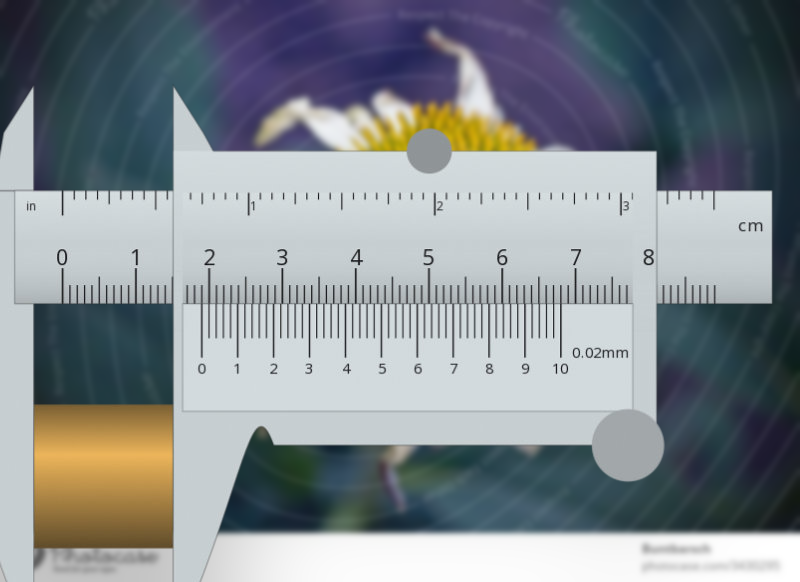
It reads 19.0 mm
